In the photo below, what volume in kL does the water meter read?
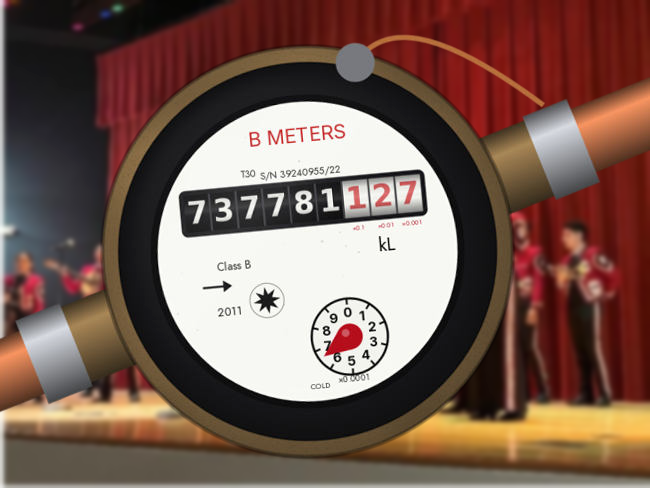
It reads 737781.1276 kL
